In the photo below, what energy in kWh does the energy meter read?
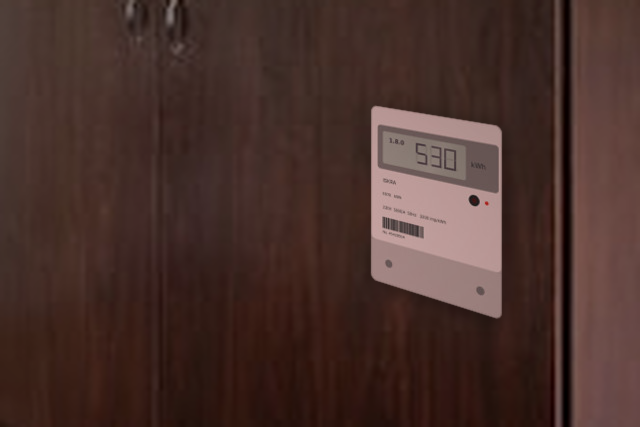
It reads 530 kWh
